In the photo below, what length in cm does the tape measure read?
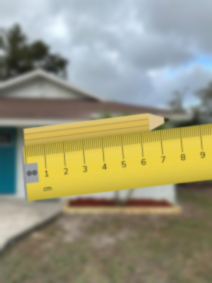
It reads 7.5 cm
